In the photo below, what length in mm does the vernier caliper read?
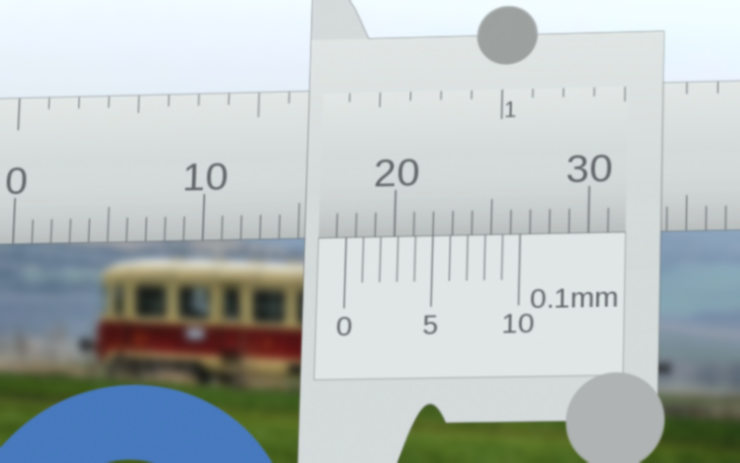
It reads 17.5 mm
